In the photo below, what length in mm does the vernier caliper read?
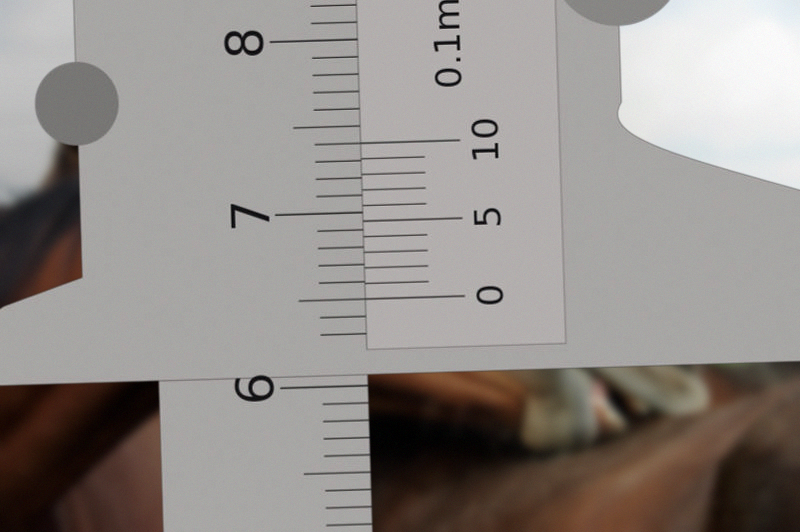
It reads 65.0 mm
